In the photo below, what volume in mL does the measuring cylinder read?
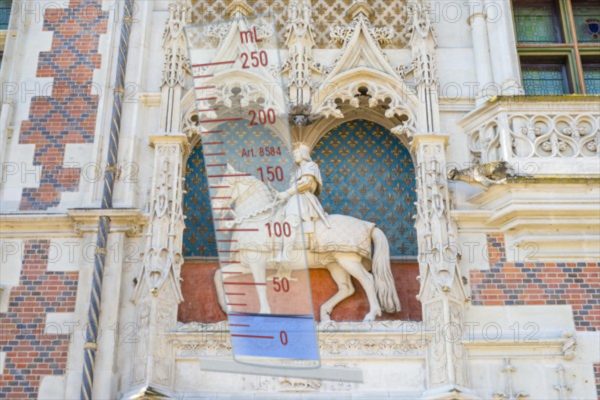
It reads 20 mL
